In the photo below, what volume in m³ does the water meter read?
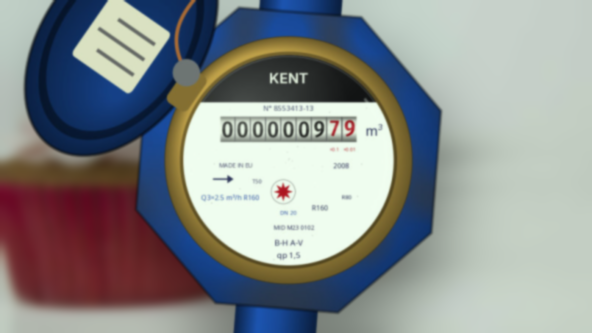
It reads 9.79 m³
